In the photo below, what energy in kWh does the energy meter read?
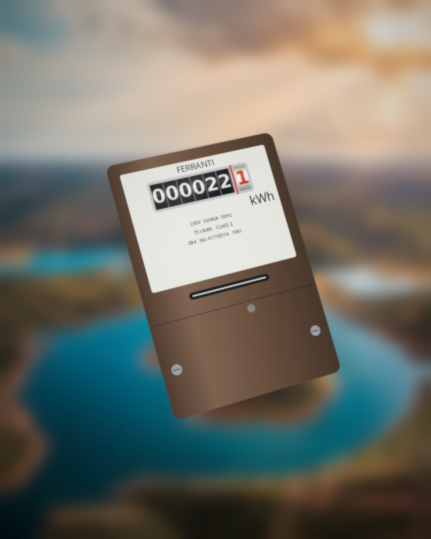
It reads 22.1 kWh
